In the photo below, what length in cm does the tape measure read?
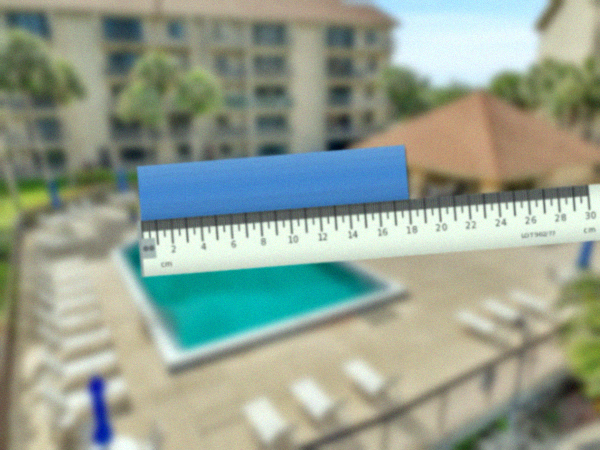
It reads 18 cm
